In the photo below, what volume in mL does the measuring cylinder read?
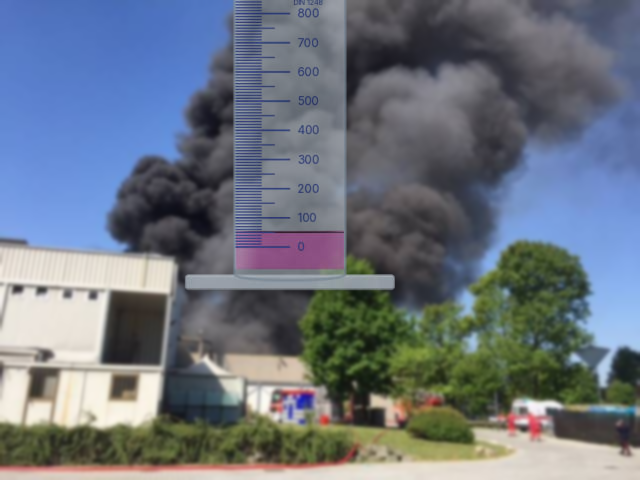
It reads 50 mL
